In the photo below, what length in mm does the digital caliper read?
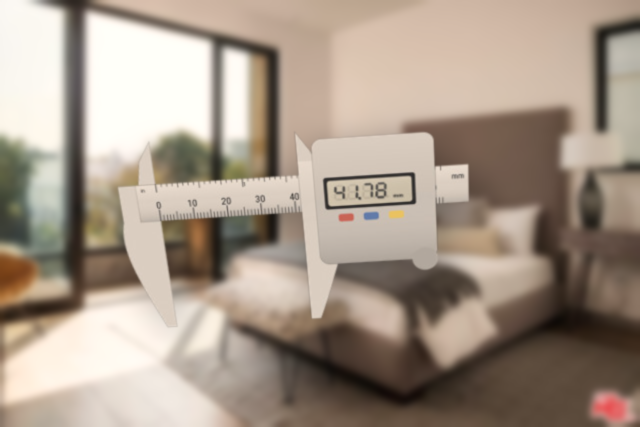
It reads 41.78 mm
